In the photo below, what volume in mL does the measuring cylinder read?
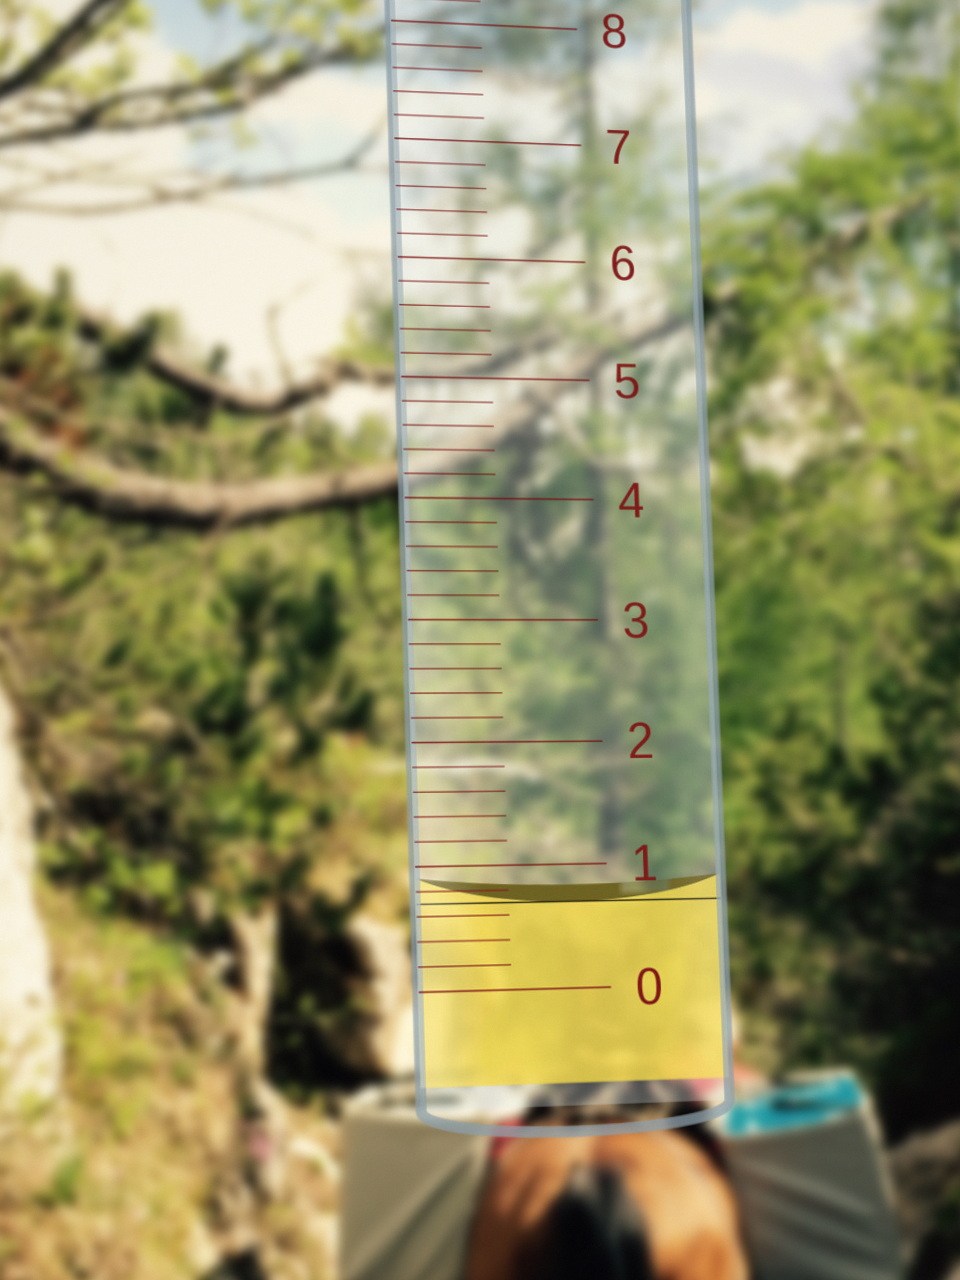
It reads 0.7 mL
